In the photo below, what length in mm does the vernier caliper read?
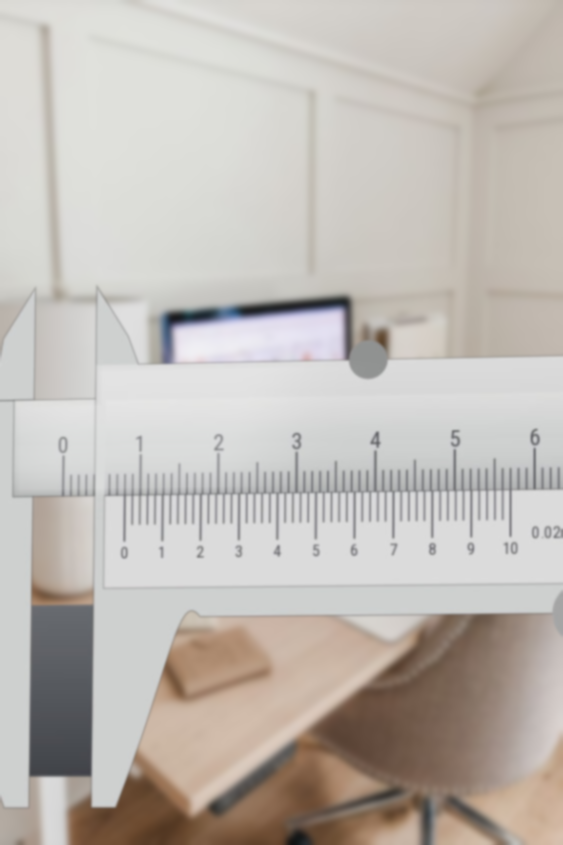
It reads 8.0 mm
